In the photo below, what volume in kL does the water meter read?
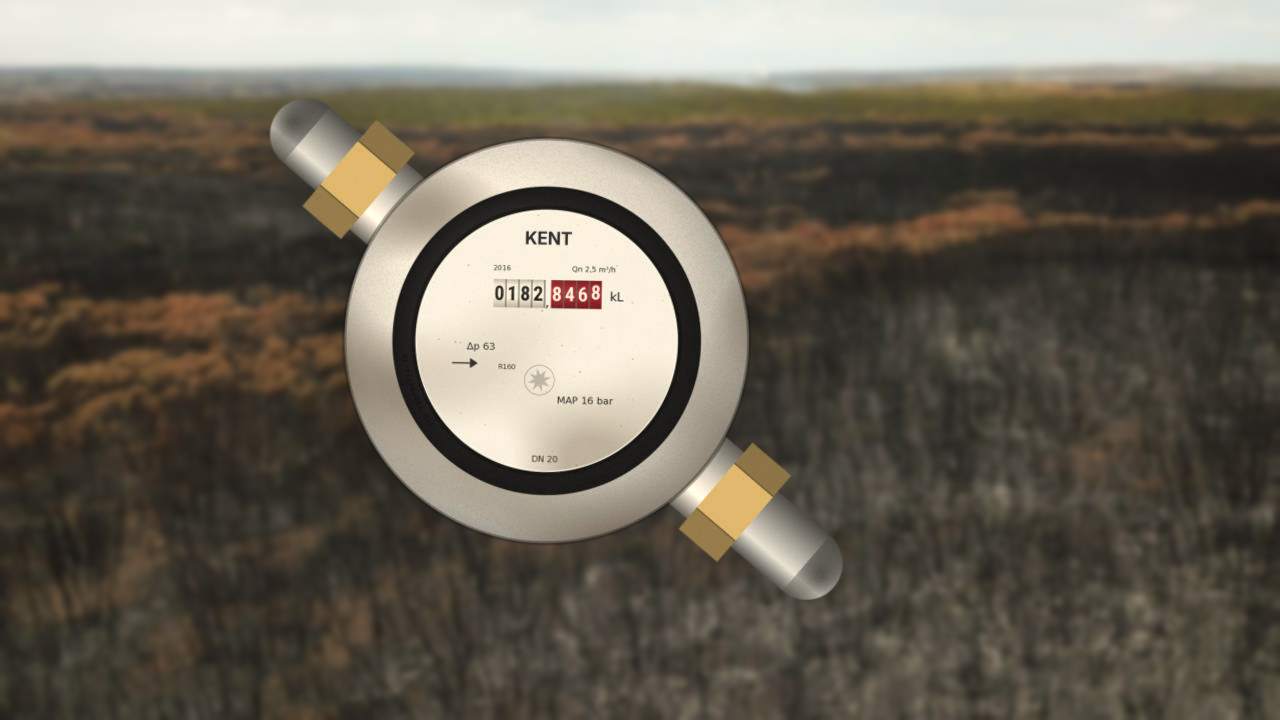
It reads 182.8468 kL
